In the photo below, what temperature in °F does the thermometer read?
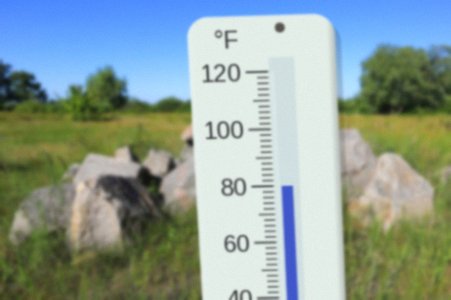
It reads 80 °F
